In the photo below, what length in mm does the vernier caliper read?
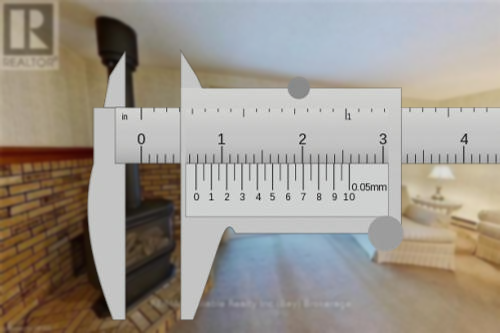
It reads 6.8 mm
